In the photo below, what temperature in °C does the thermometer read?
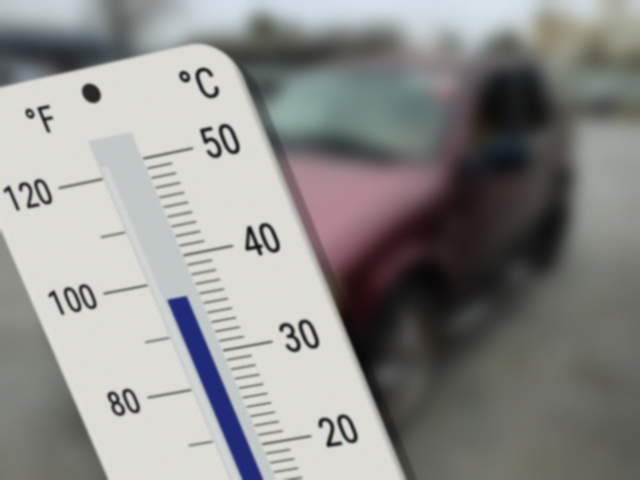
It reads 36 °C
